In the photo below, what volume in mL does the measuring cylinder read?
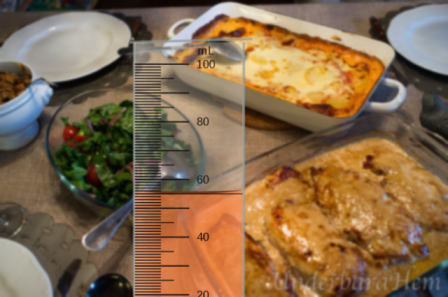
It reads 55 mL
